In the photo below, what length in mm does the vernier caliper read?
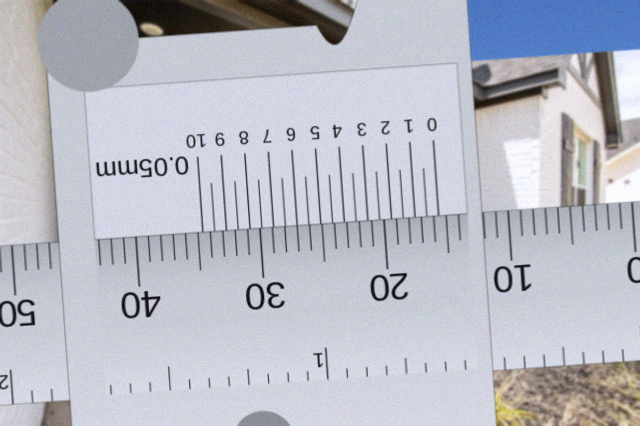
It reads 15.6 mm
